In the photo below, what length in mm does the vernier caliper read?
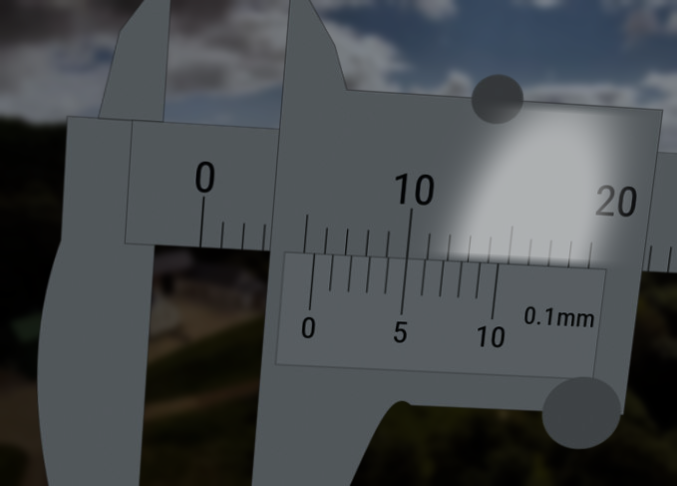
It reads 5.5 mm
